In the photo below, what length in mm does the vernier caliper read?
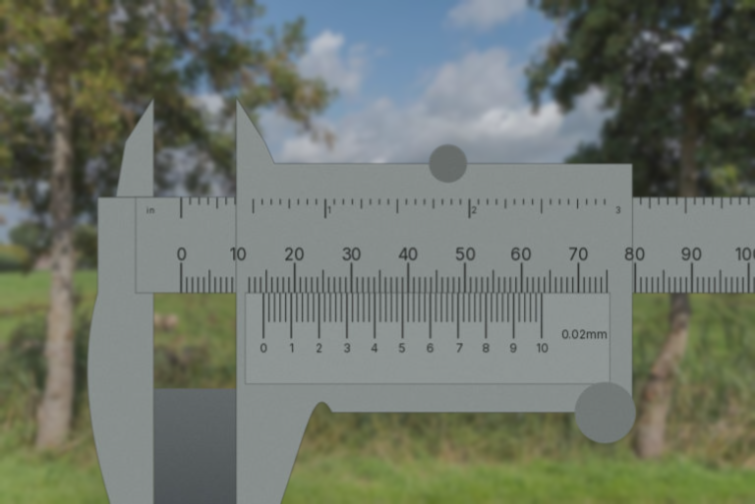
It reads 14.5 mm
